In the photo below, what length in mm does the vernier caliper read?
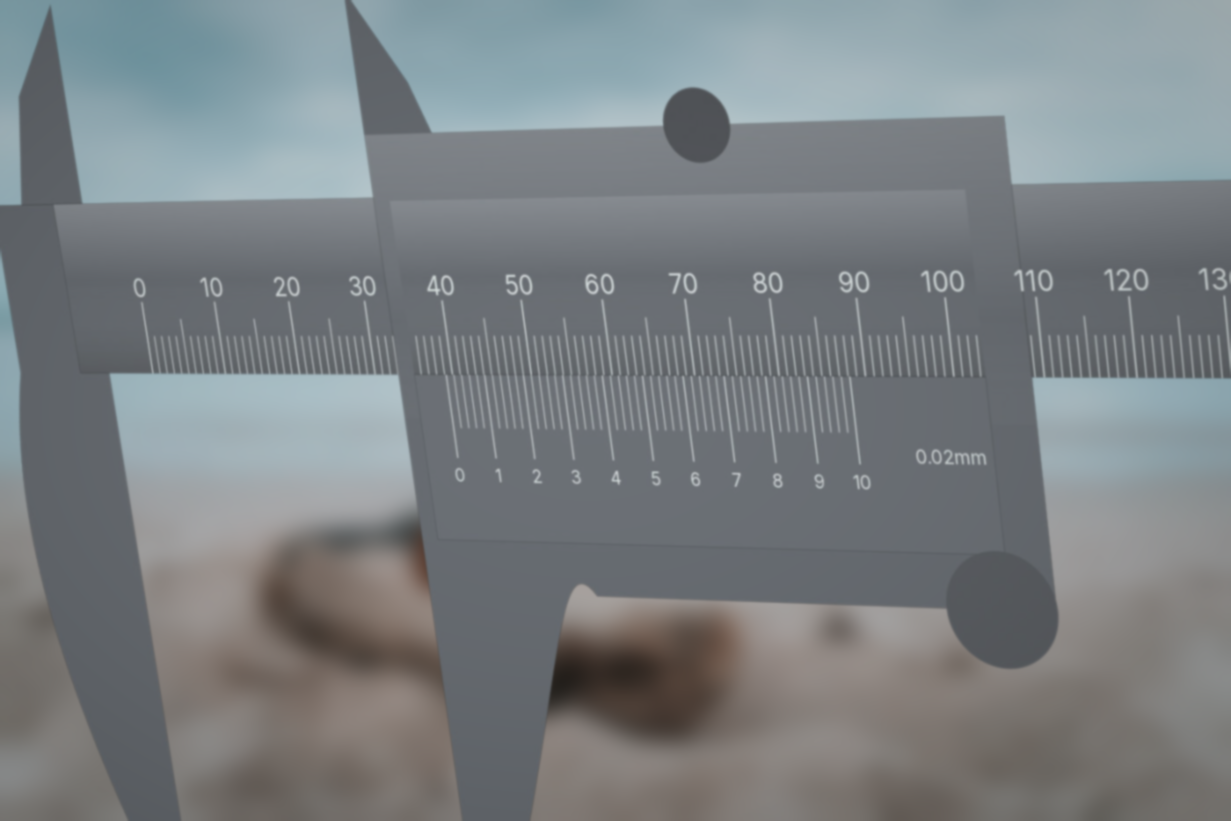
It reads 39.2 mm
